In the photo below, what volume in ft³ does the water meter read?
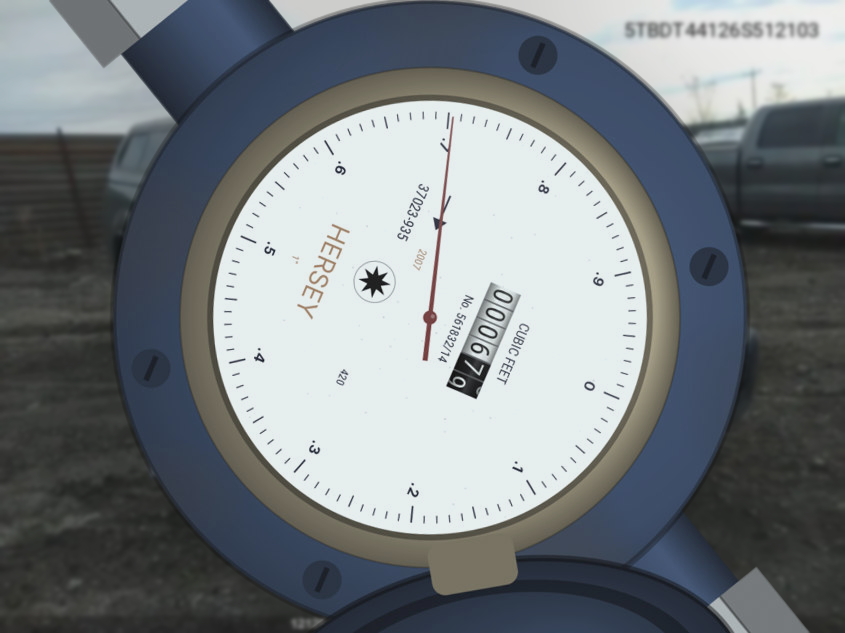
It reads 678.70 ft³
